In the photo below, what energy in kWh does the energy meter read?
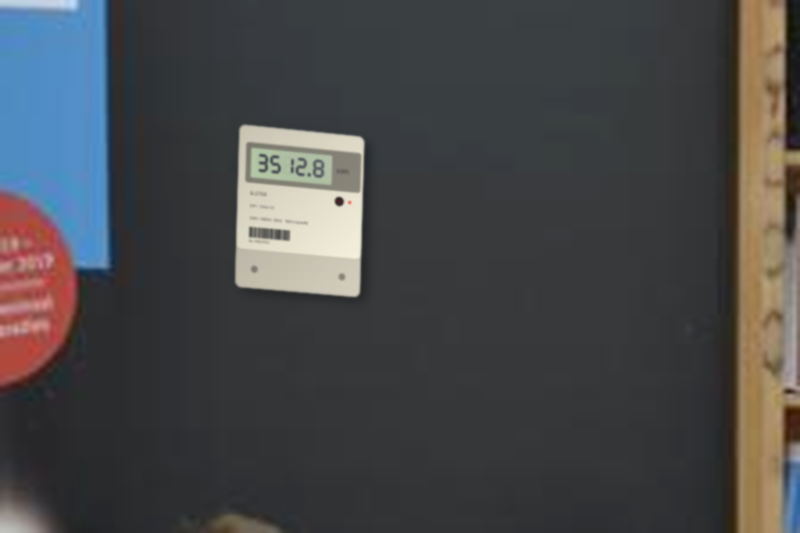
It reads 3512.8 kWh
